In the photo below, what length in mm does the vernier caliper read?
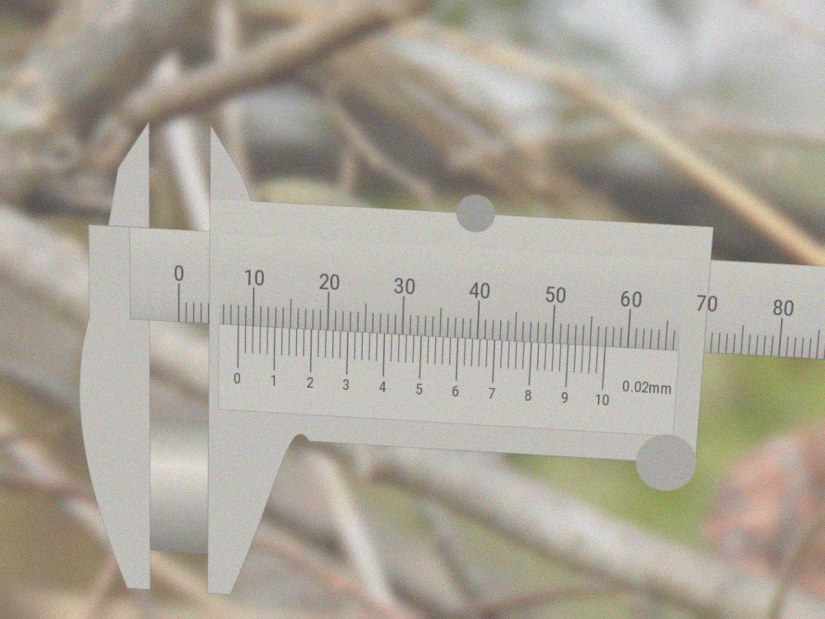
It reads 8.0 mm
